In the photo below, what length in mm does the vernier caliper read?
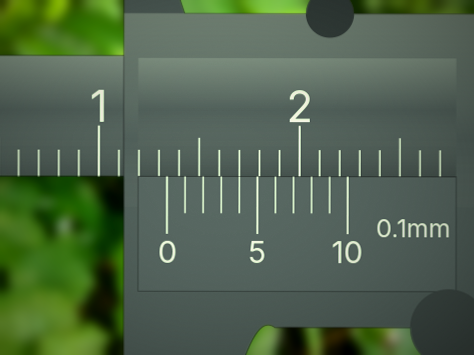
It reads 13.4 mm
